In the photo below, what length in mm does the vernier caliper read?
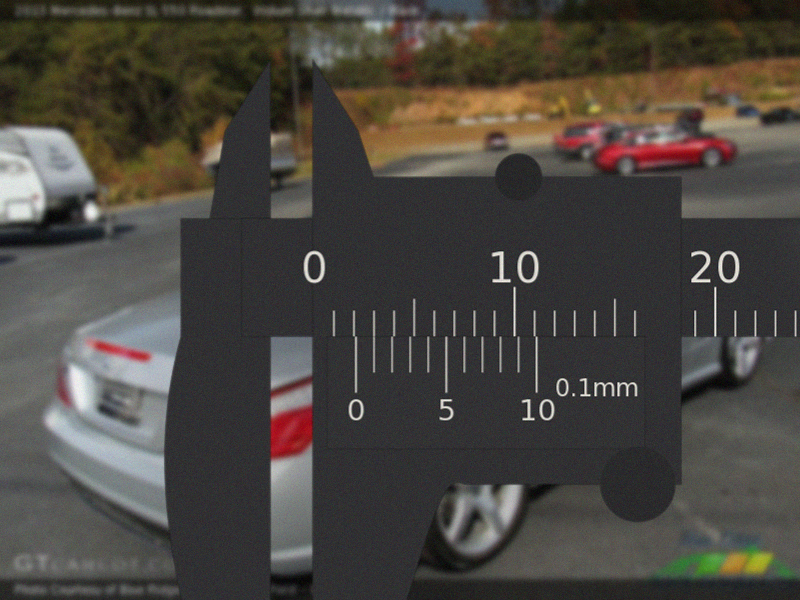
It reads 2.1 mm
